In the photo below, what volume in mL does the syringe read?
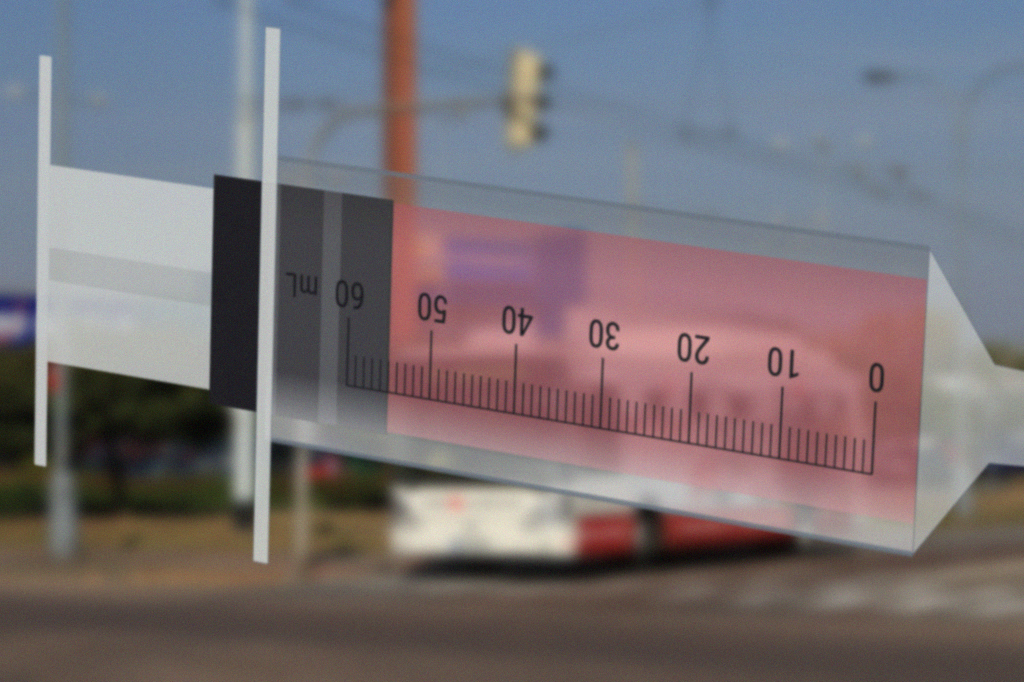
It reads 55 mL
